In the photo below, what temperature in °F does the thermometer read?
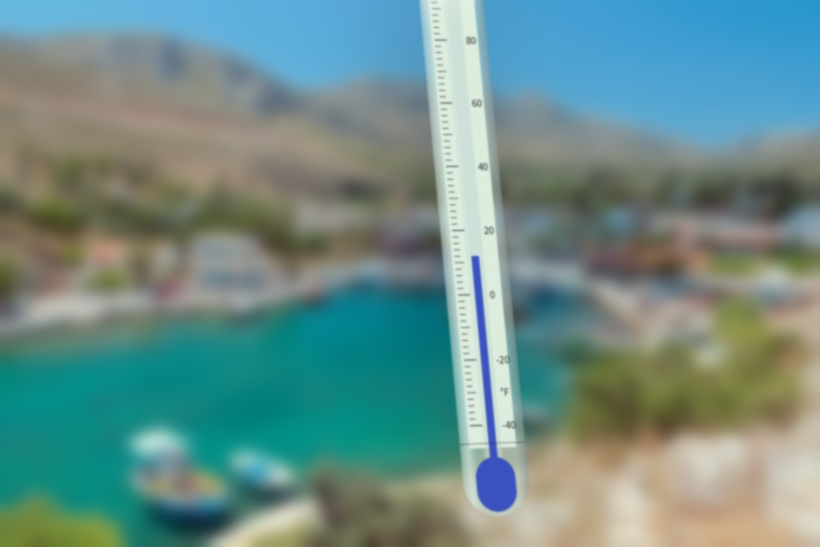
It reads 12 °F
